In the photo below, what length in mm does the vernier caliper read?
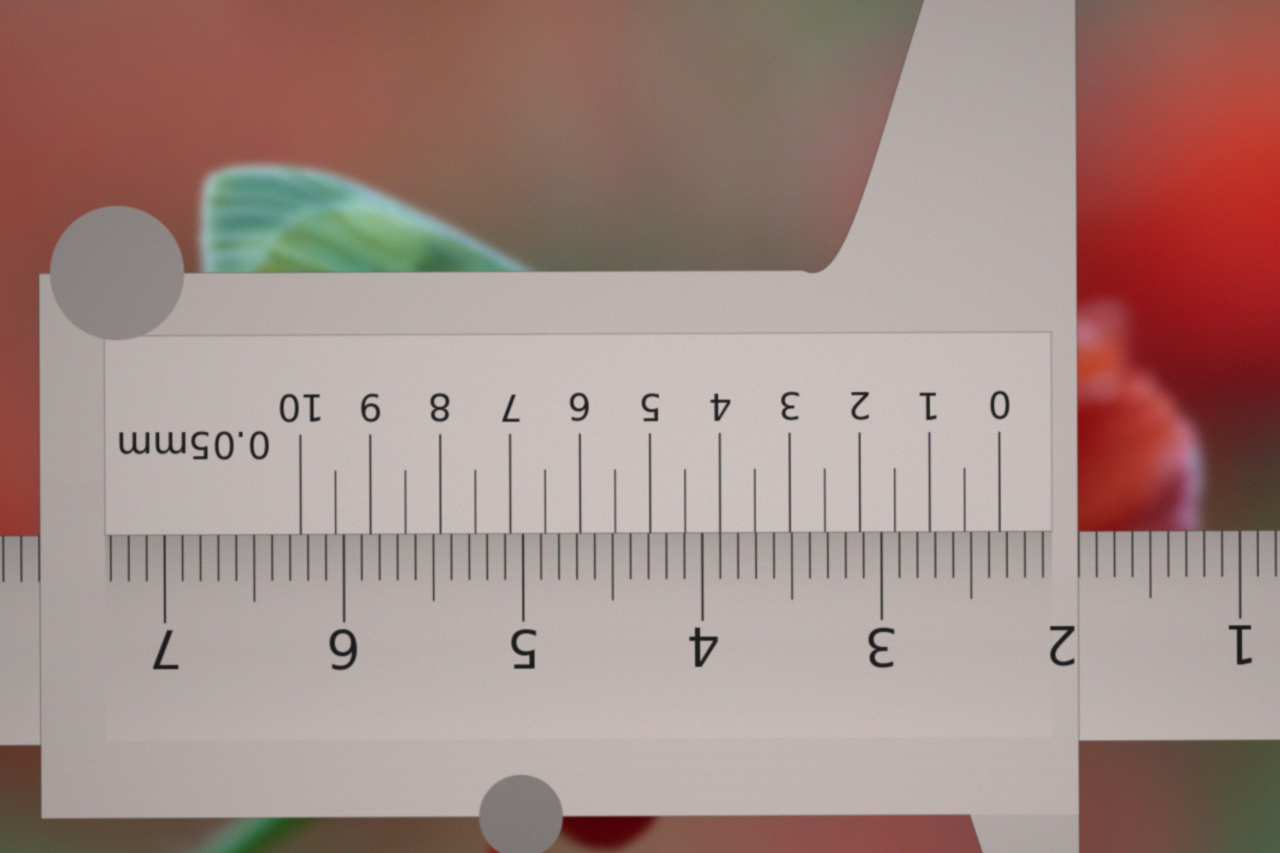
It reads 23.4 mm
